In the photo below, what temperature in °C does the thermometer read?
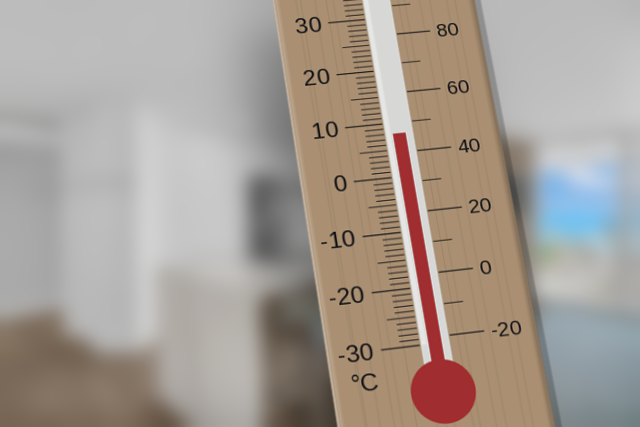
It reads 8 °C
